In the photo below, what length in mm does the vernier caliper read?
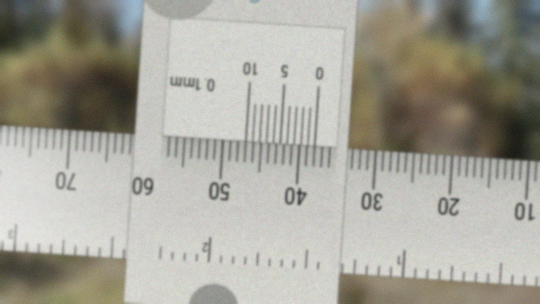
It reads 38.0 mm
